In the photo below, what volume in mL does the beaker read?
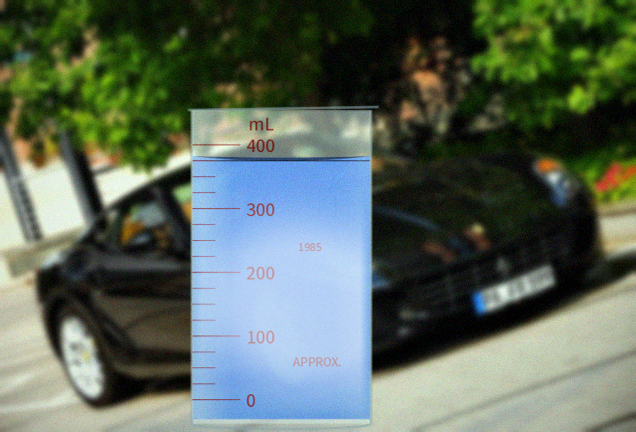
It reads 375 mL
